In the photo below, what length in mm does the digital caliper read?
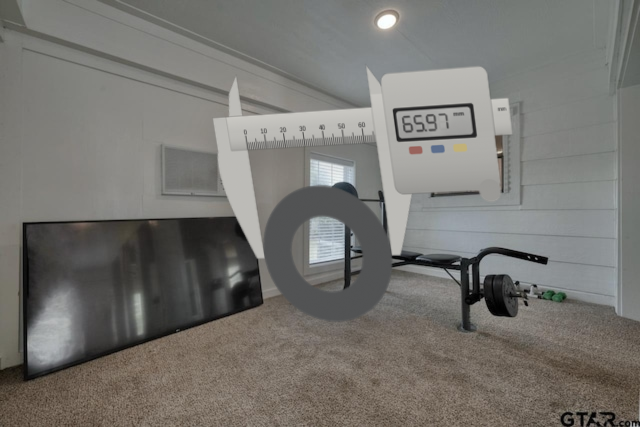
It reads 65.97 mm
